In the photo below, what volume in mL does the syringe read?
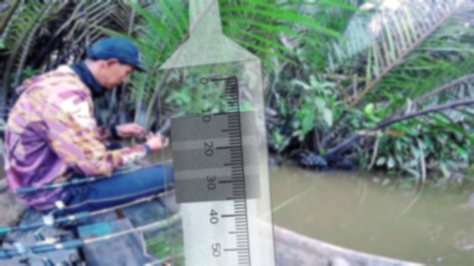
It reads 10 mL
